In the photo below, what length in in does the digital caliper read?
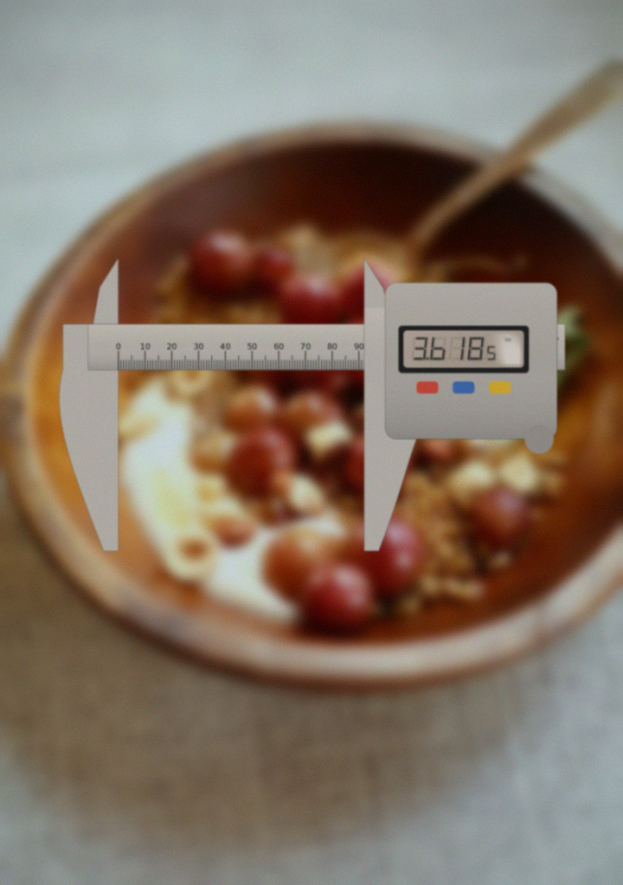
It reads 3.6185 in
